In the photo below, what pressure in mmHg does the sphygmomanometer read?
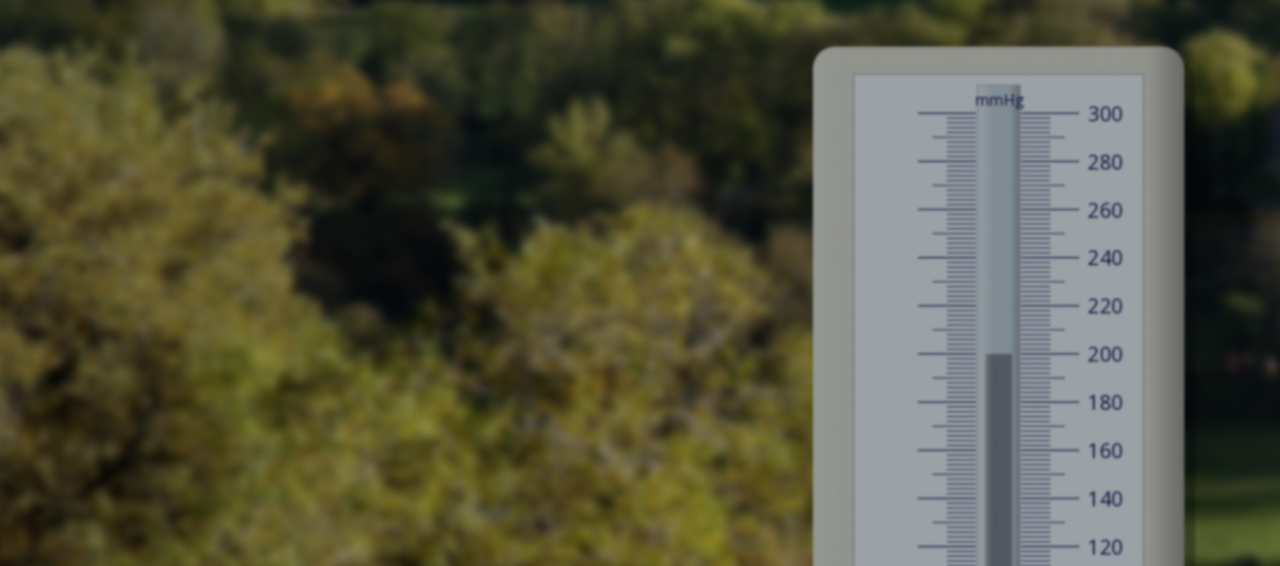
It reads 200 mmHg
